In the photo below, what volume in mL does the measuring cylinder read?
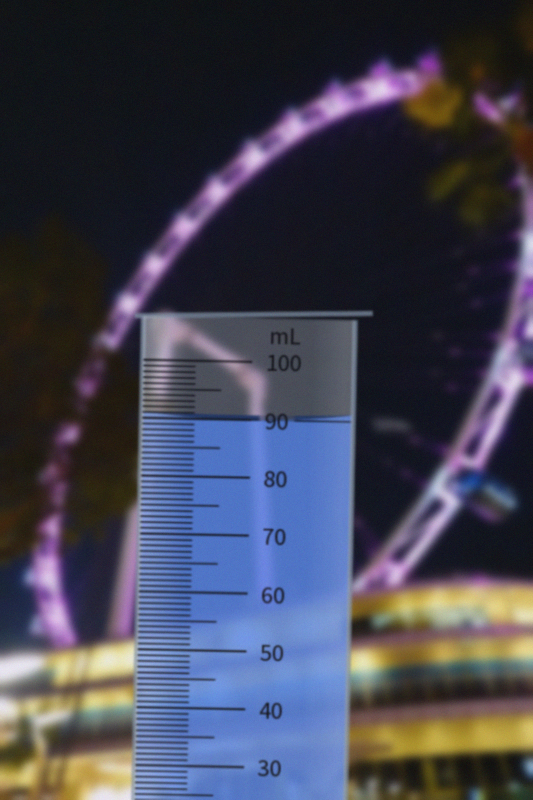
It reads 90 mL
